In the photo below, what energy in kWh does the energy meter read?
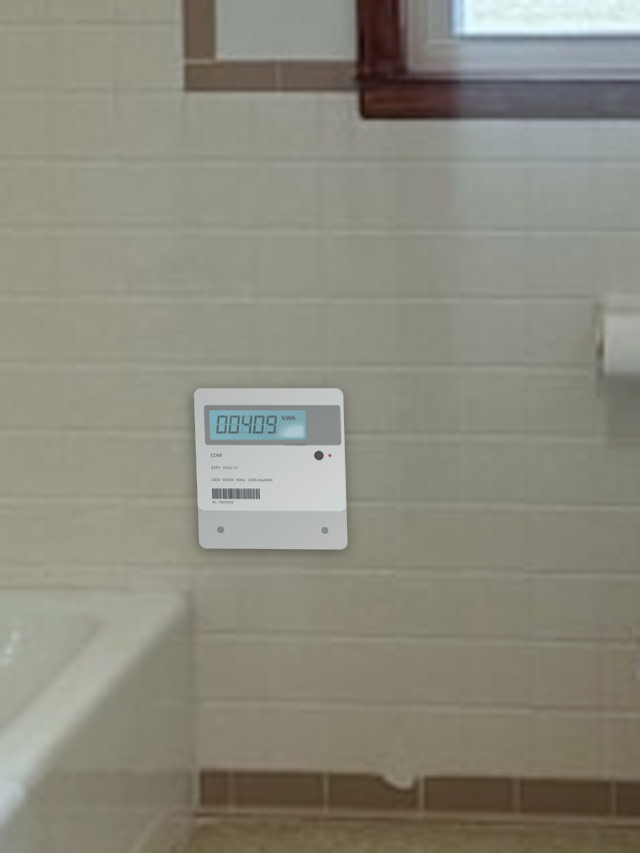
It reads 409 kWh
